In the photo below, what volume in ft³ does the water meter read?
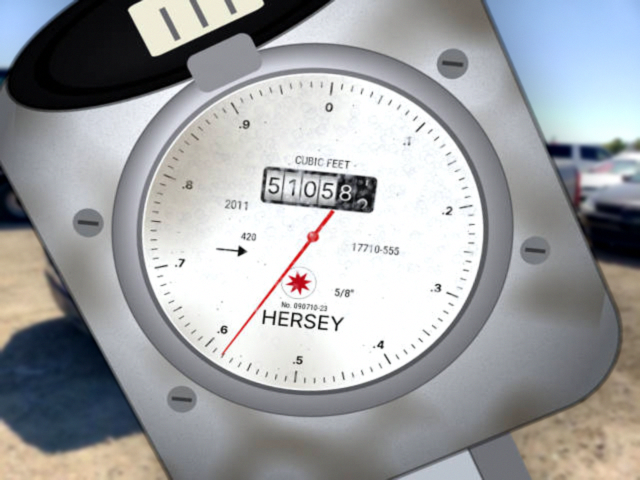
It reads 510581.58 ft³
